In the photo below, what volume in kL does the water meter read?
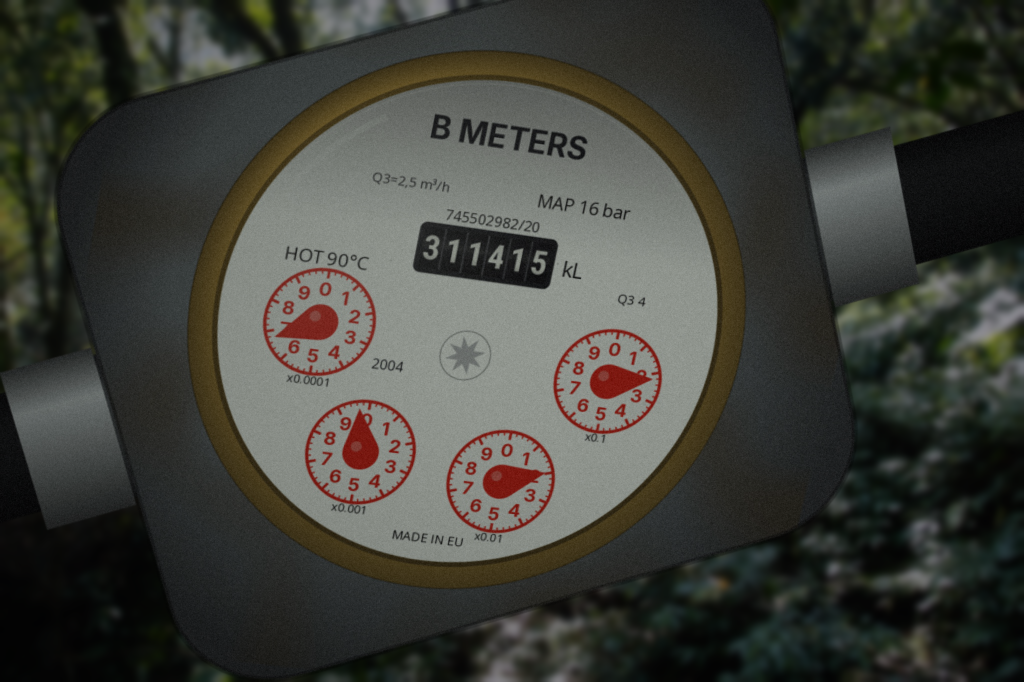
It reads 311415.2196 kL
